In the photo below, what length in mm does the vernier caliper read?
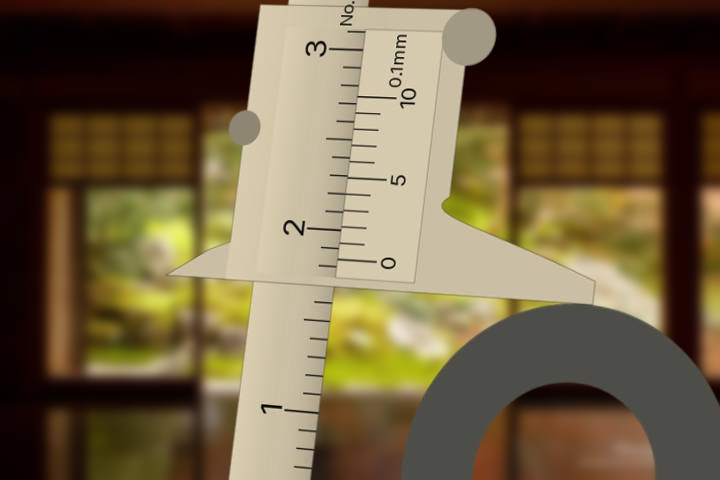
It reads 18.4 mm
